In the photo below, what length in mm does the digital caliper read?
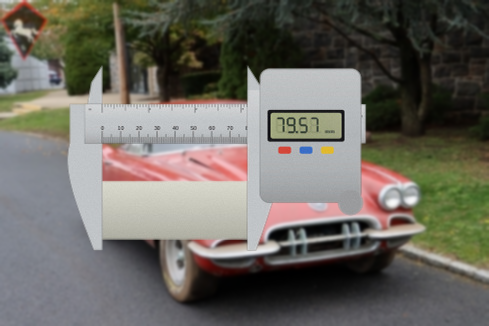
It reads 79.57 mm
